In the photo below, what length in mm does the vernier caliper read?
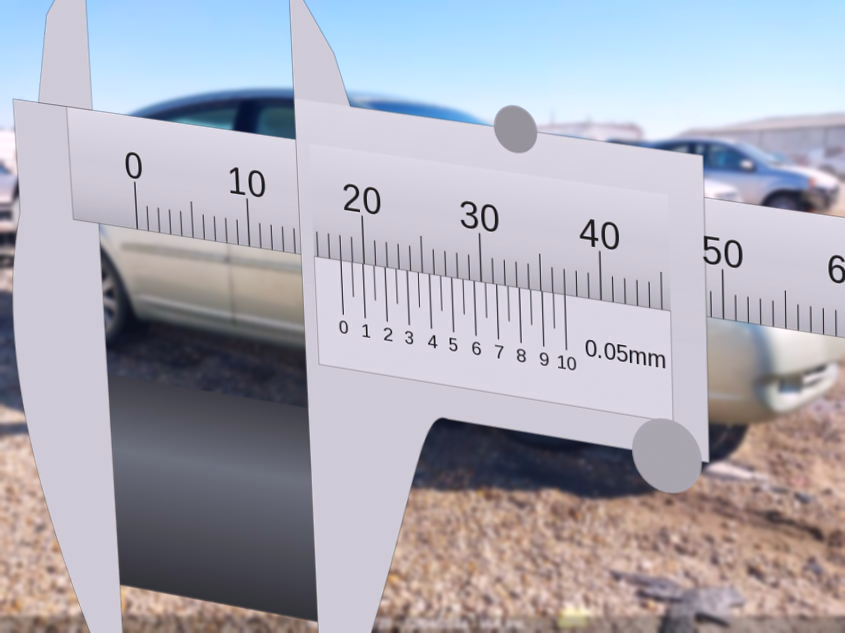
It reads 18.0 mm
